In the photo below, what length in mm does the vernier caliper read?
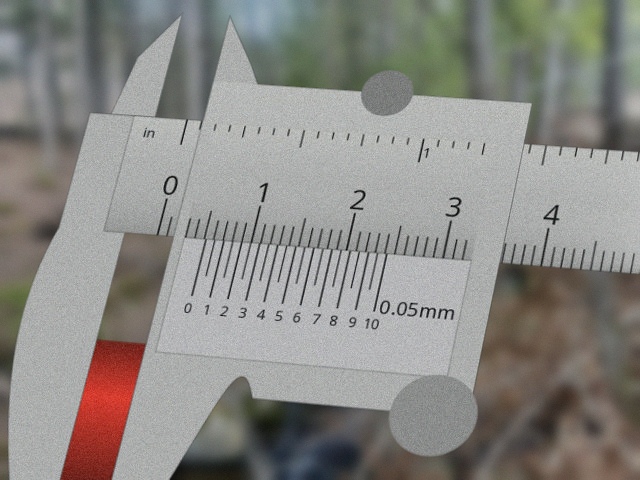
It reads 5.2 mm
